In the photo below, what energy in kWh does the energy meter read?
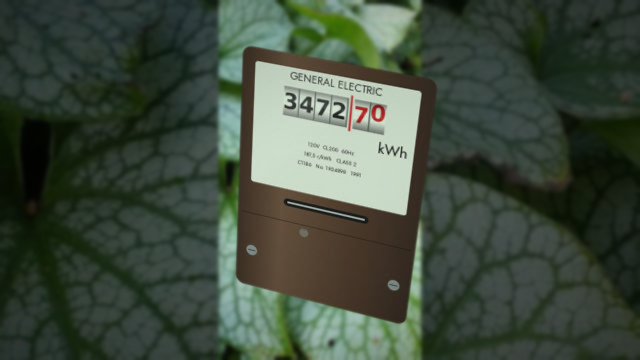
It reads 3472.70 kWh
